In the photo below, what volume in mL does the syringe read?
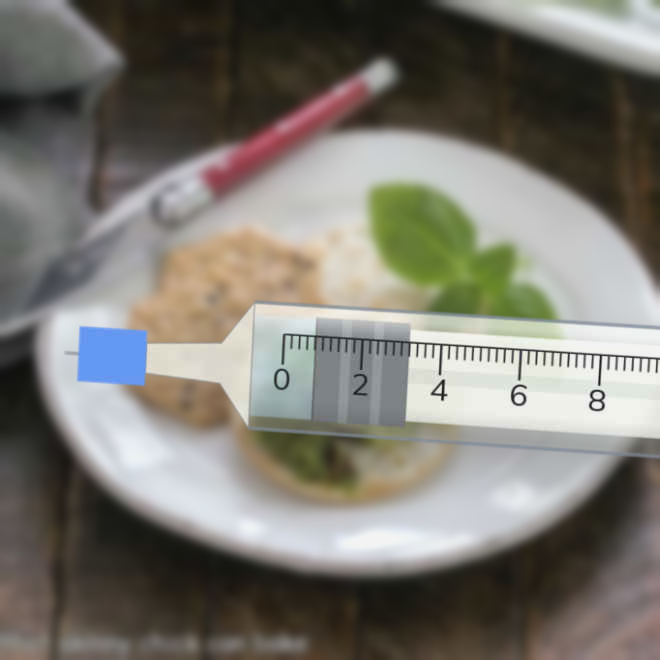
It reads 0.8 mL
